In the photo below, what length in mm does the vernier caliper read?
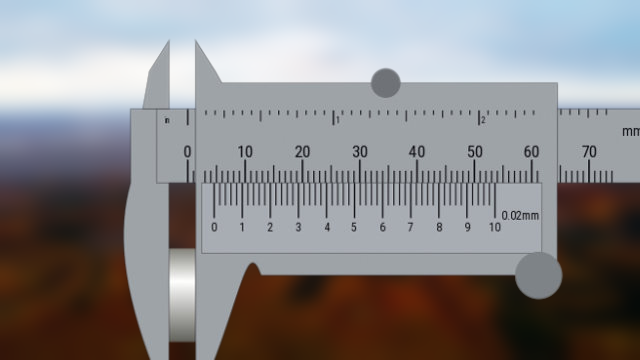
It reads 4.6 mm
